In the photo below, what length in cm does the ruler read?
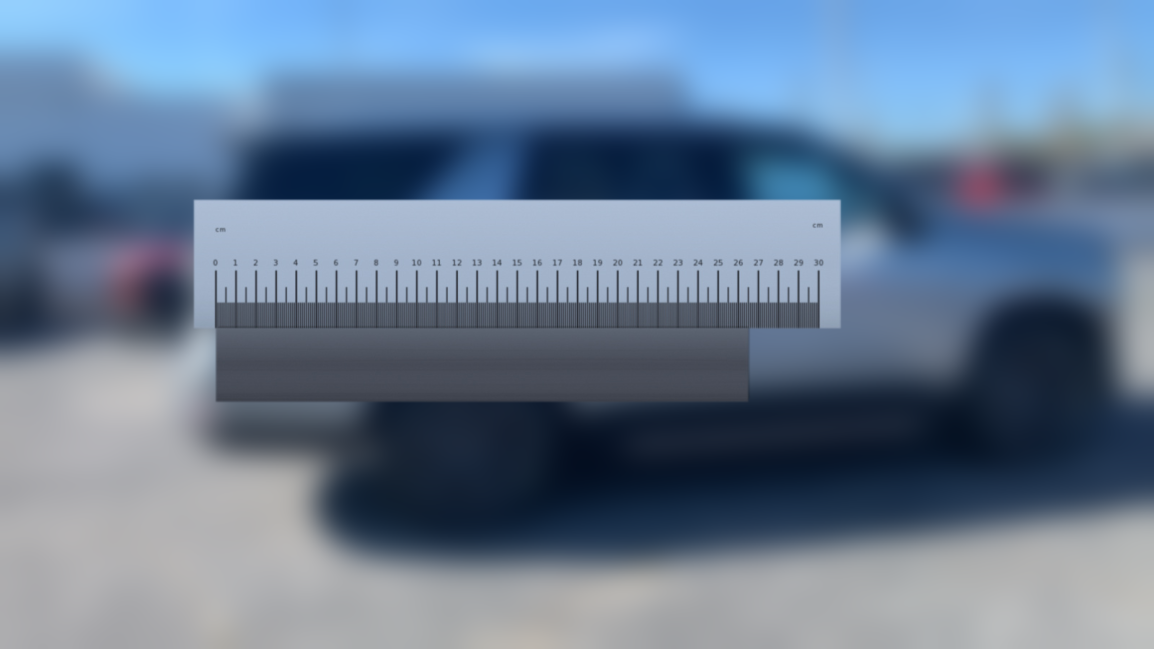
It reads 26.5 cm
